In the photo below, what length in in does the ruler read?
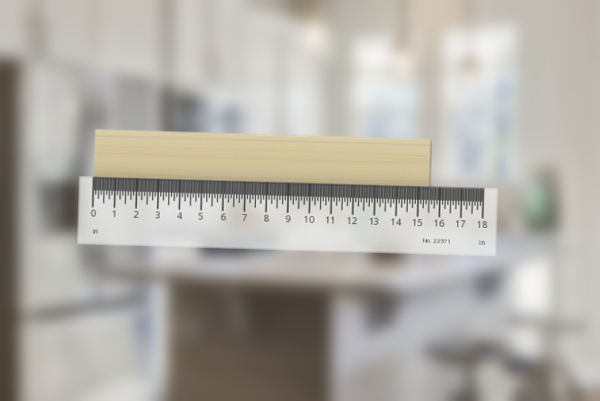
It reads 15.5 in
